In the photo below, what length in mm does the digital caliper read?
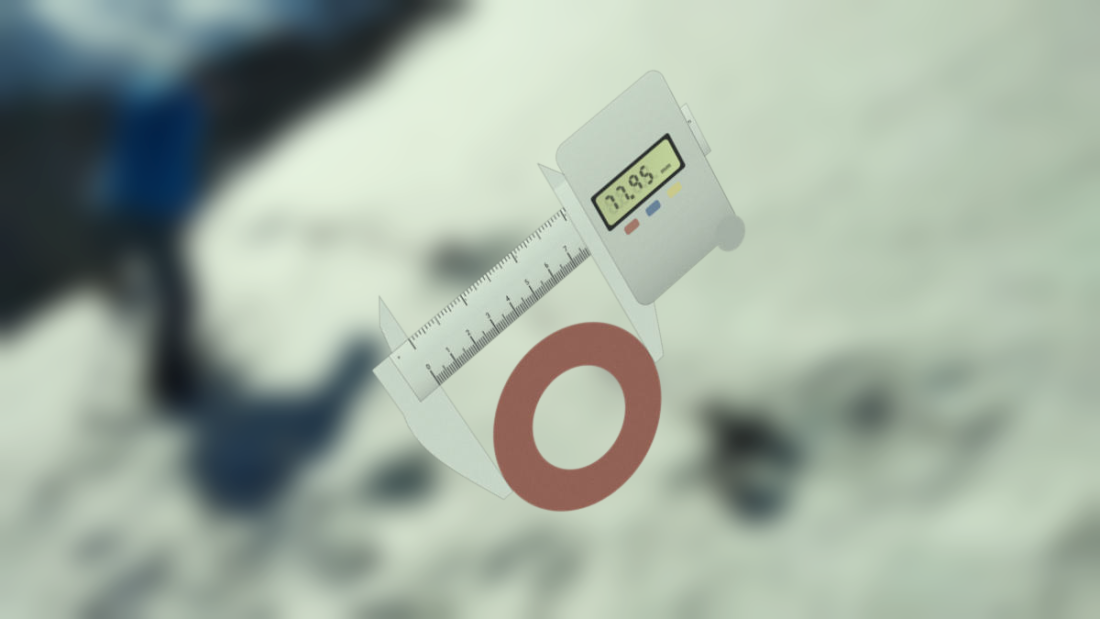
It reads 77.95 mm
